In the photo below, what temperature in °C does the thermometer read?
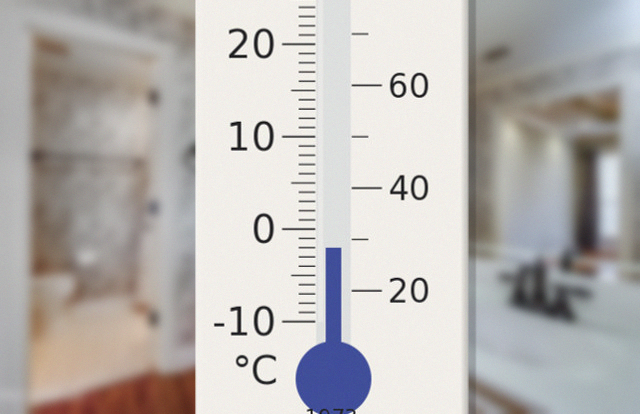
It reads -2 °C
